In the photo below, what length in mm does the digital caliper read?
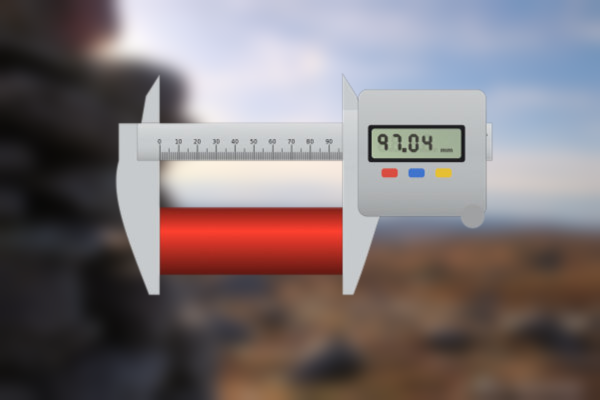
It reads 97.04 mm
